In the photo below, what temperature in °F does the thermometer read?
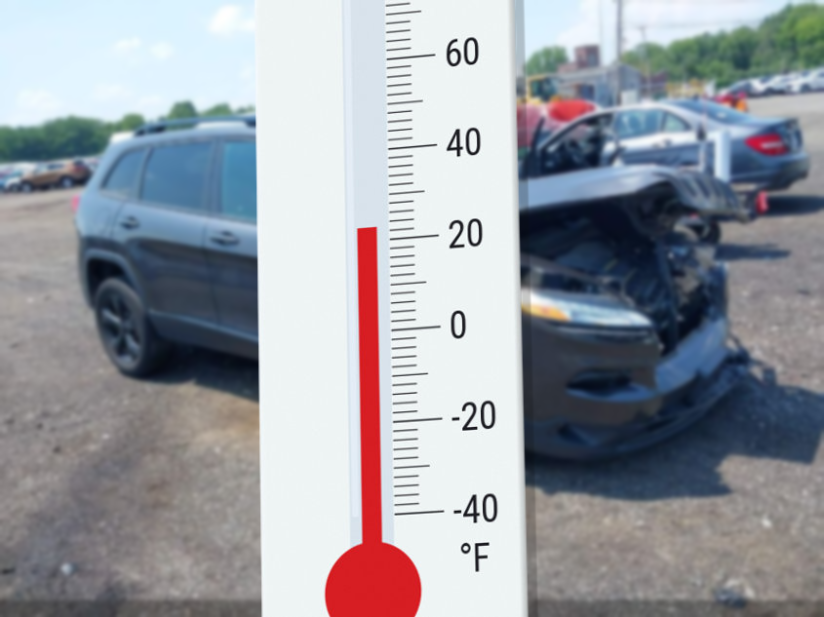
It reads 23 °F
